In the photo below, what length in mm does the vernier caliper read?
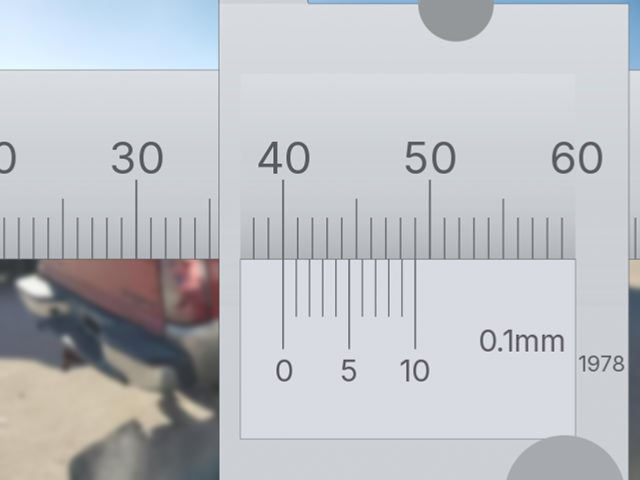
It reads 40.0 mm
